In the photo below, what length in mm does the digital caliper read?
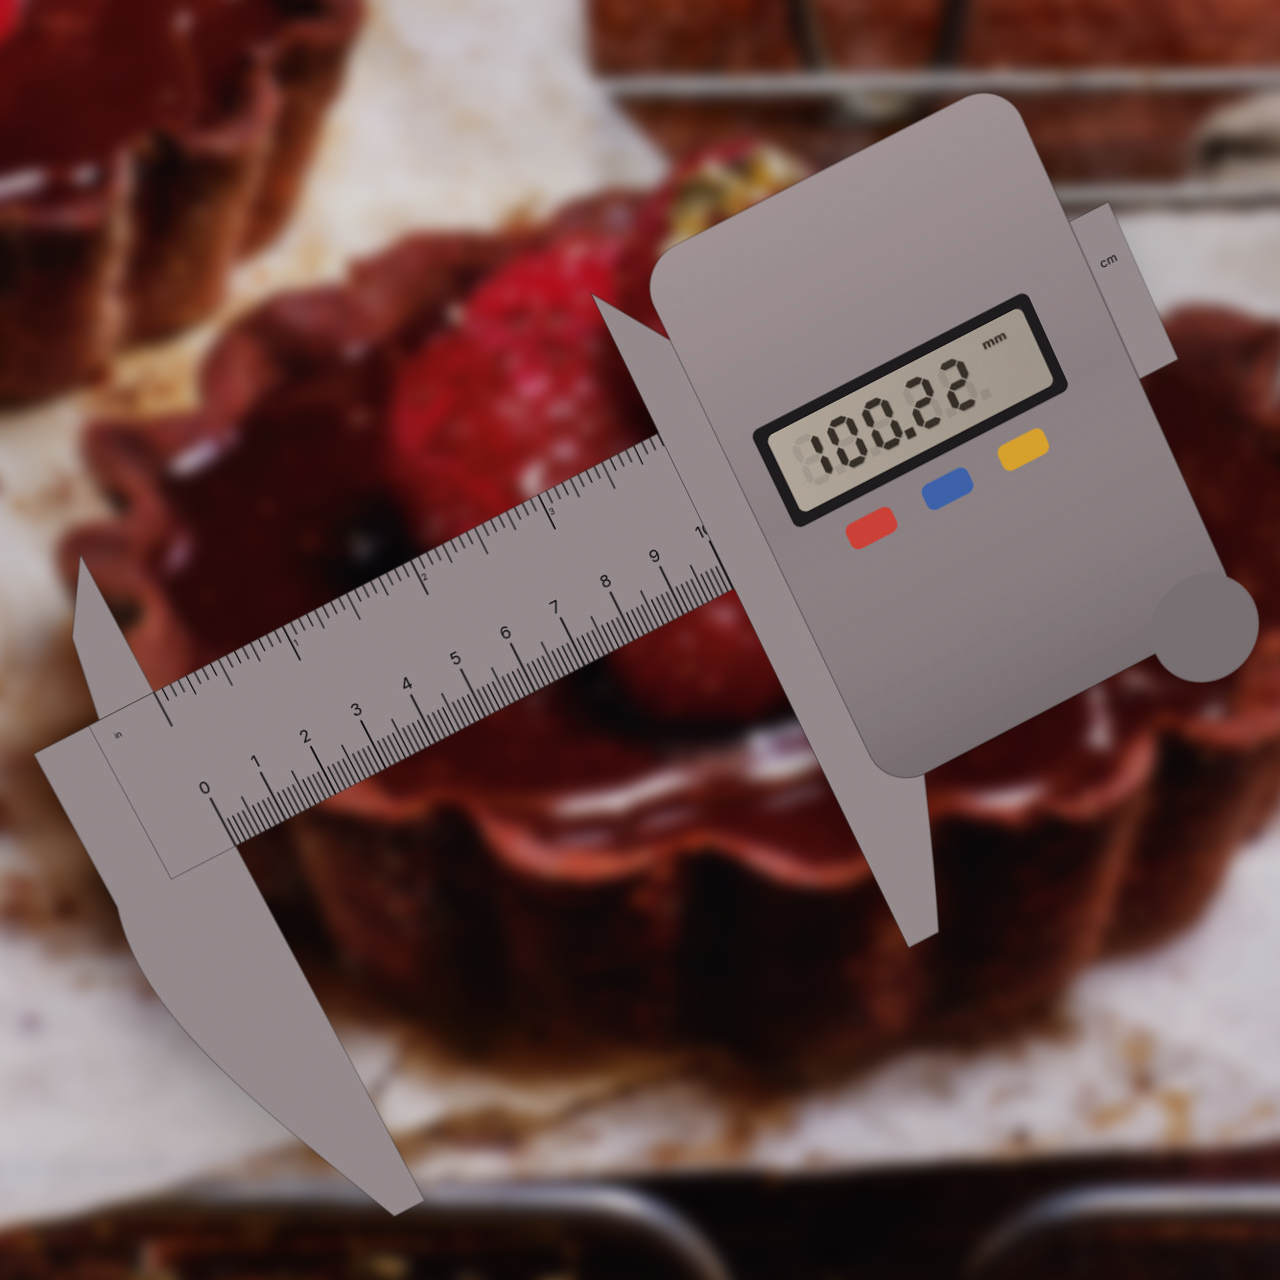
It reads 100.22 mm
